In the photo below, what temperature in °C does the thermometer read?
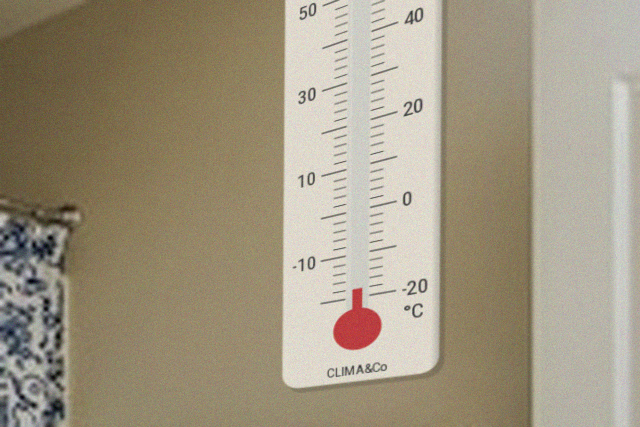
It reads -18 °C
